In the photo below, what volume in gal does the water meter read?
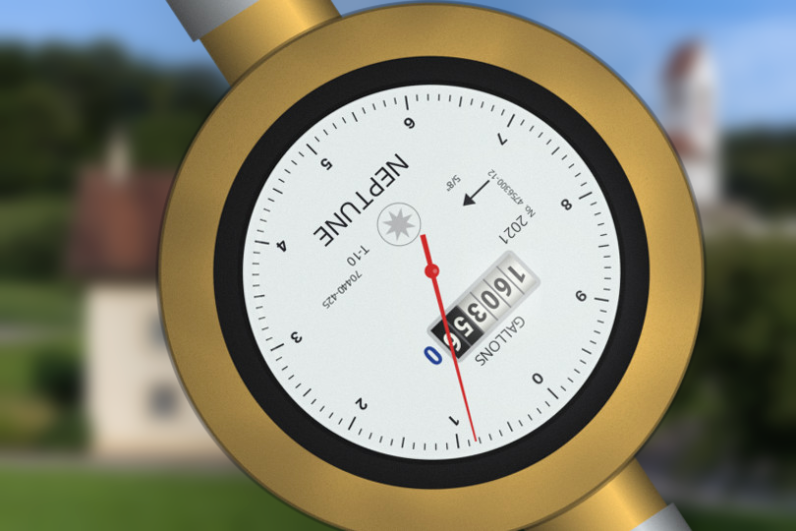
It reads 1603560.8 gal
